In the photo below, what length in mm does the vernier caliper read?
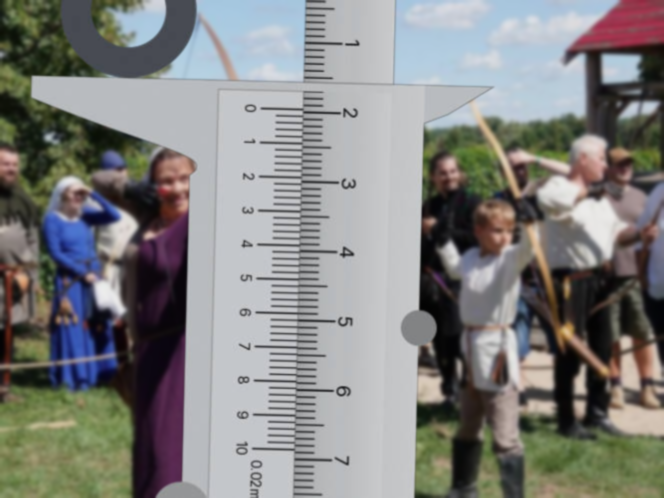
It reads 19.6 mm
